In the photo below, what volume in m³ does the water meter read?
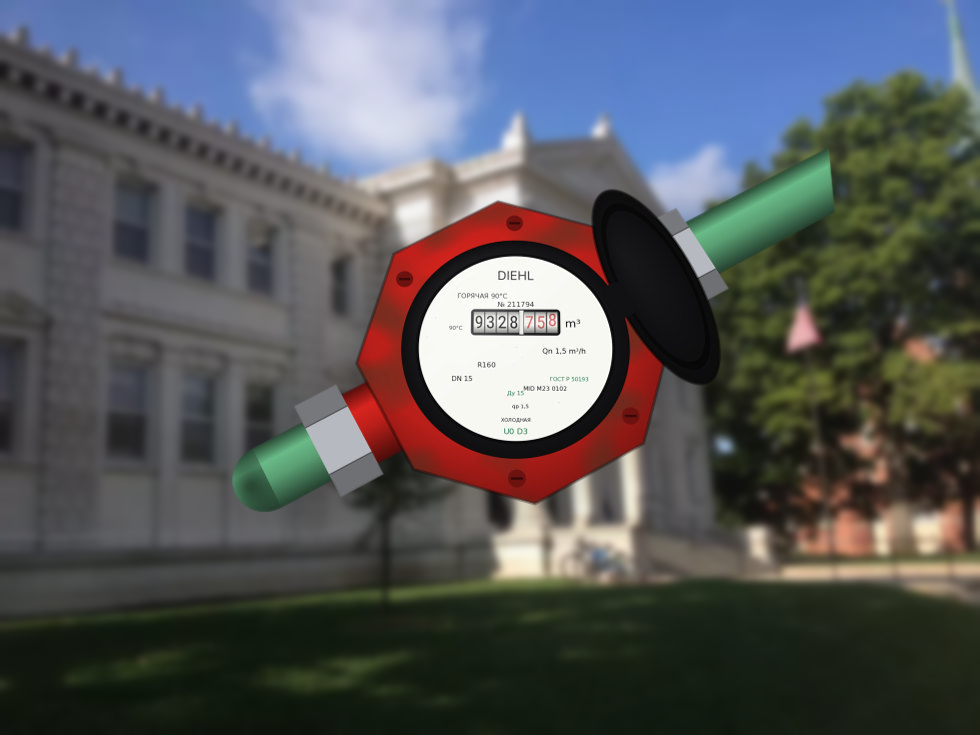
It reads 9328.758 m³
